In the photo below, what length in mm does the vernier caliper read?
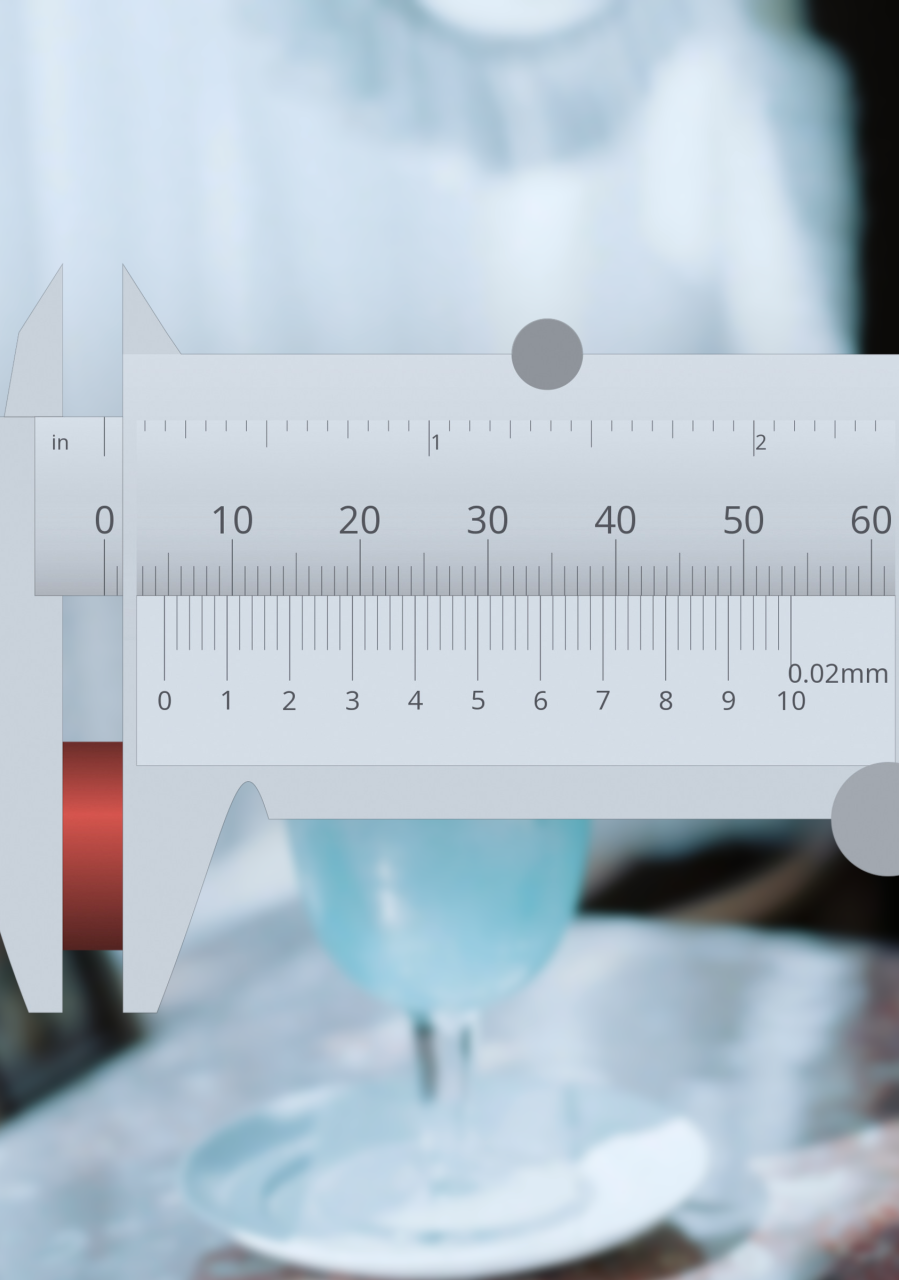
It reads 4.7 mm
